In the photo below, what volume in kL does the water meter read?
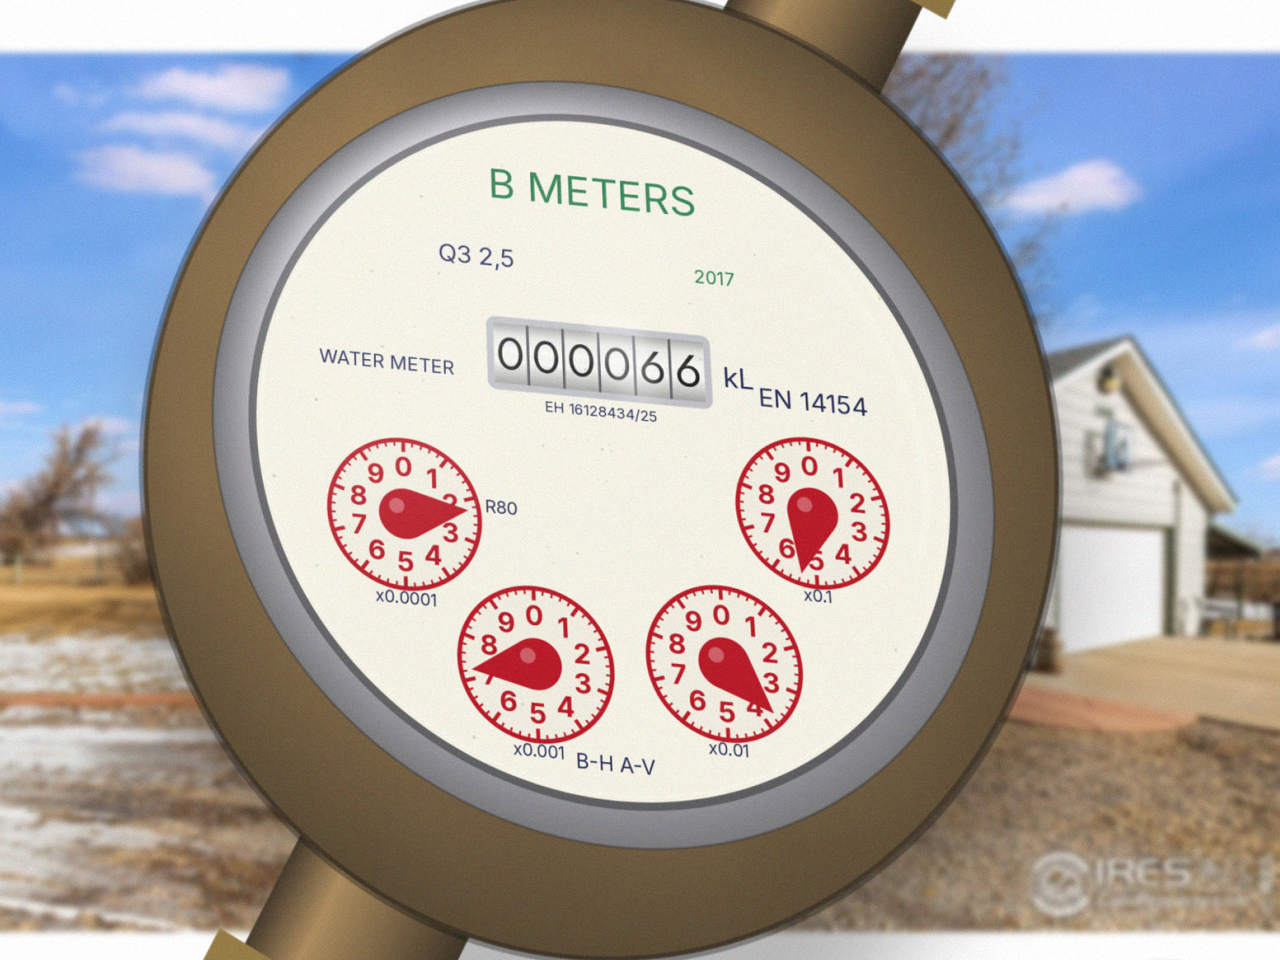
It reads 66.5372 kL
